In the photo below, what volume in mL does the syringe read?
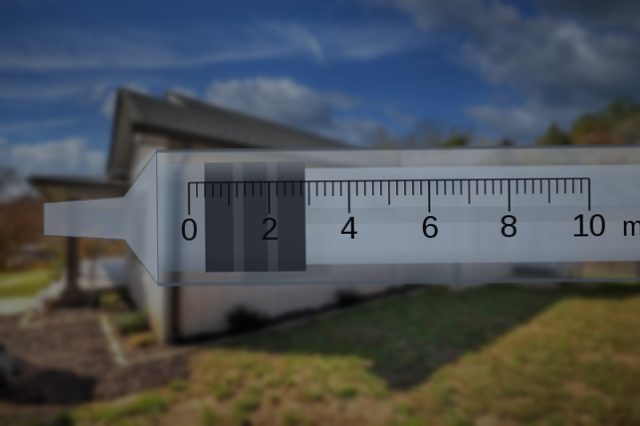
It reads 0.4 mL
